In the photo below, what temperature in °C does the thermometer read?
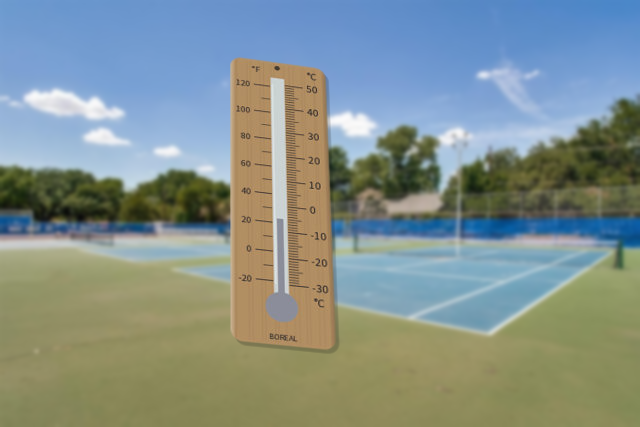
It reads -5 °C
